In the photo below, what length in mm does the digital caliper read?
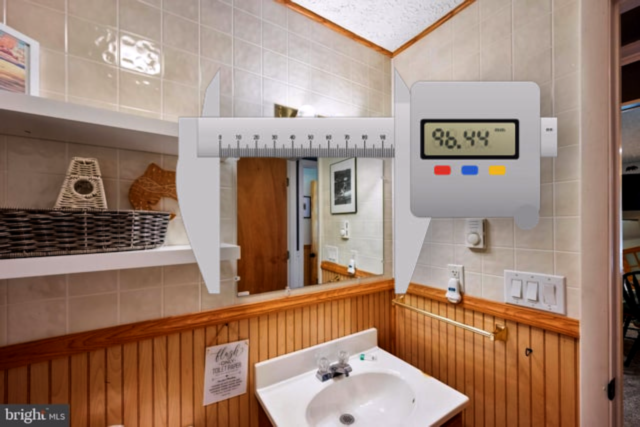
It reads 96.44 mm
